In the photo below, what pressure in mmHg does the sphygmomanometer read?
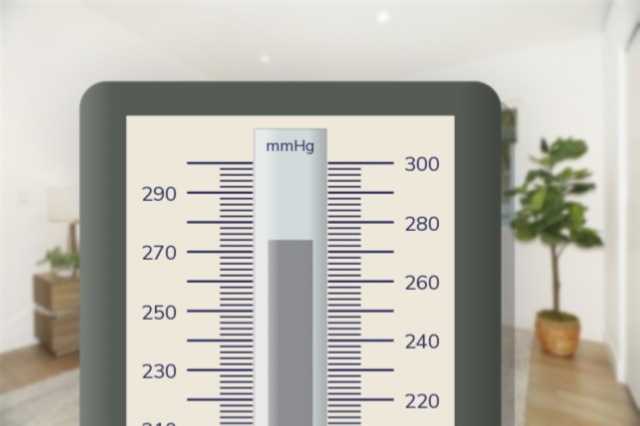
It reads 274 mmHg
